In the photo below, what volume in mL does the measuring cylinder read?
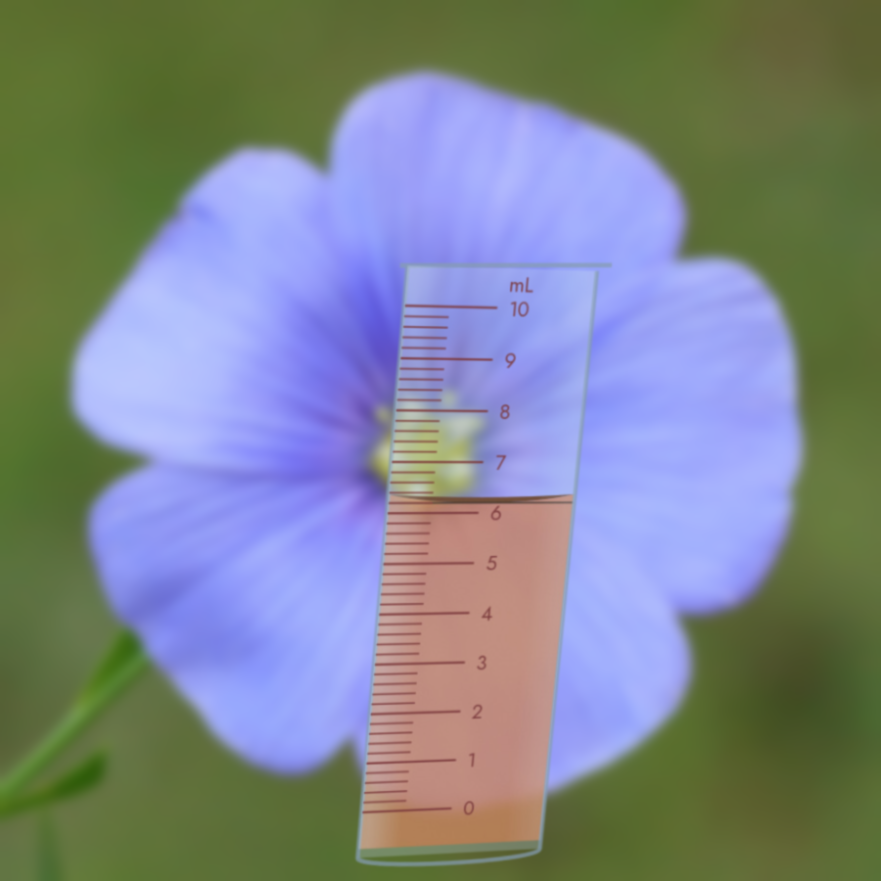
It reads 6.2 mL
